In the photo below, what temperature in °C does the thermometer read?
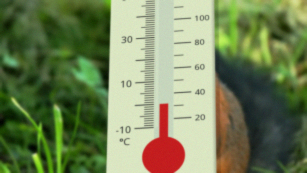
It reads 0 °C
